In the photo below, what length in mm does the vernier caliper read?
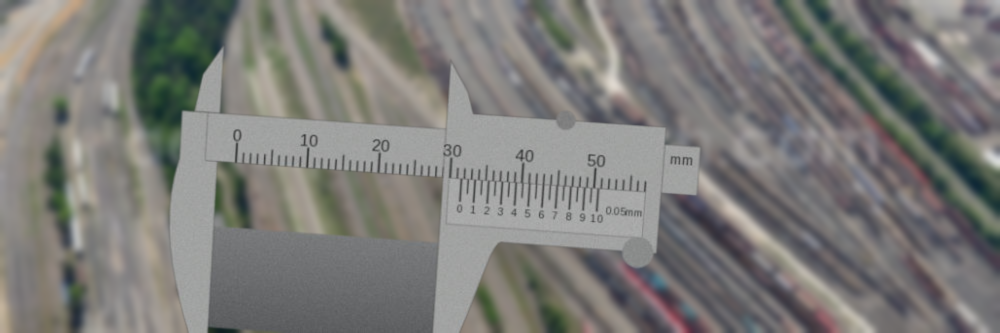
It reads 31.6 mm
